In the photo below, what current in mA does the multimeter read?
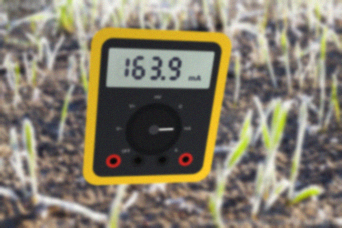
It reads 163.9 mA
